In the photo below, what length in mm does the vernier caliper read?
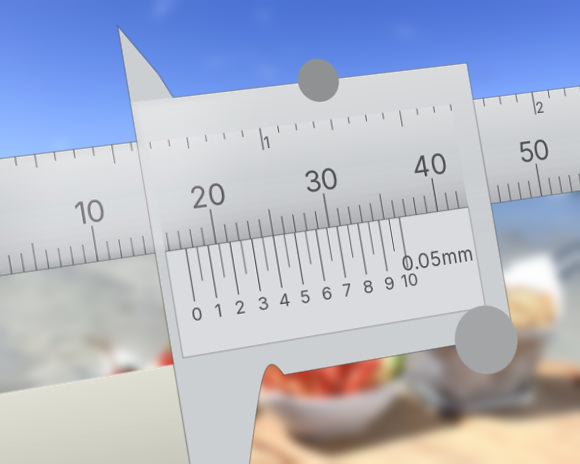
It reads 17.4 mm
